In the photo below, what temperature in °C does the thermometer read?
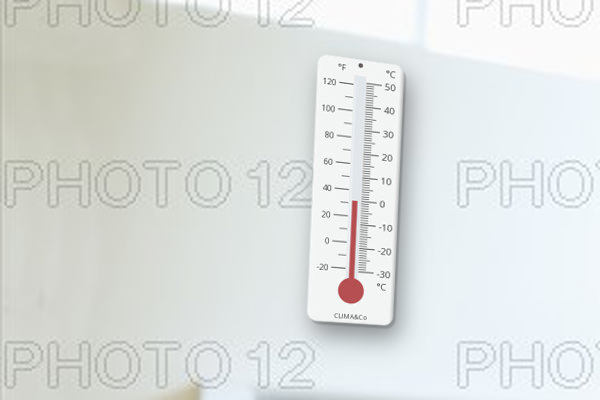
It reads 0 °C
